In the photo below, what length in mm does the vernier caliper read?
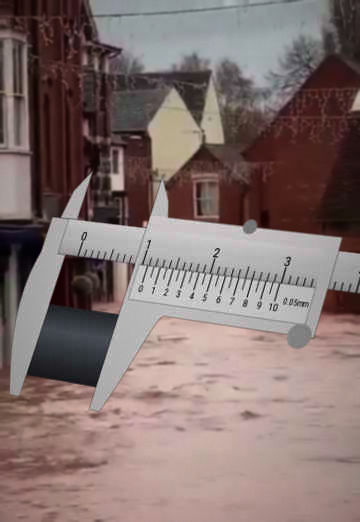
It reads 10.8 mm
